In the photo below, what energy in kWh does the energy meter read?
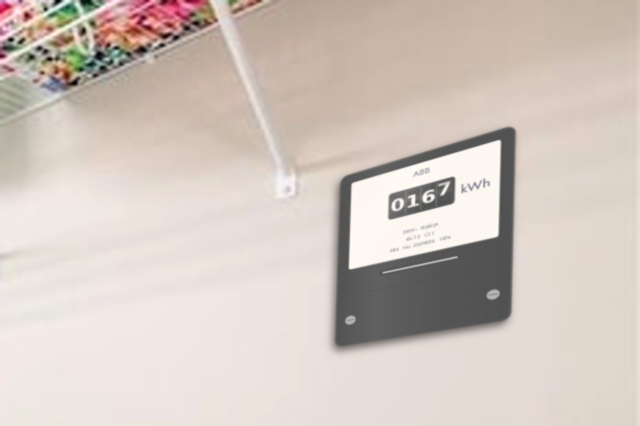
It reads 167 kWh
